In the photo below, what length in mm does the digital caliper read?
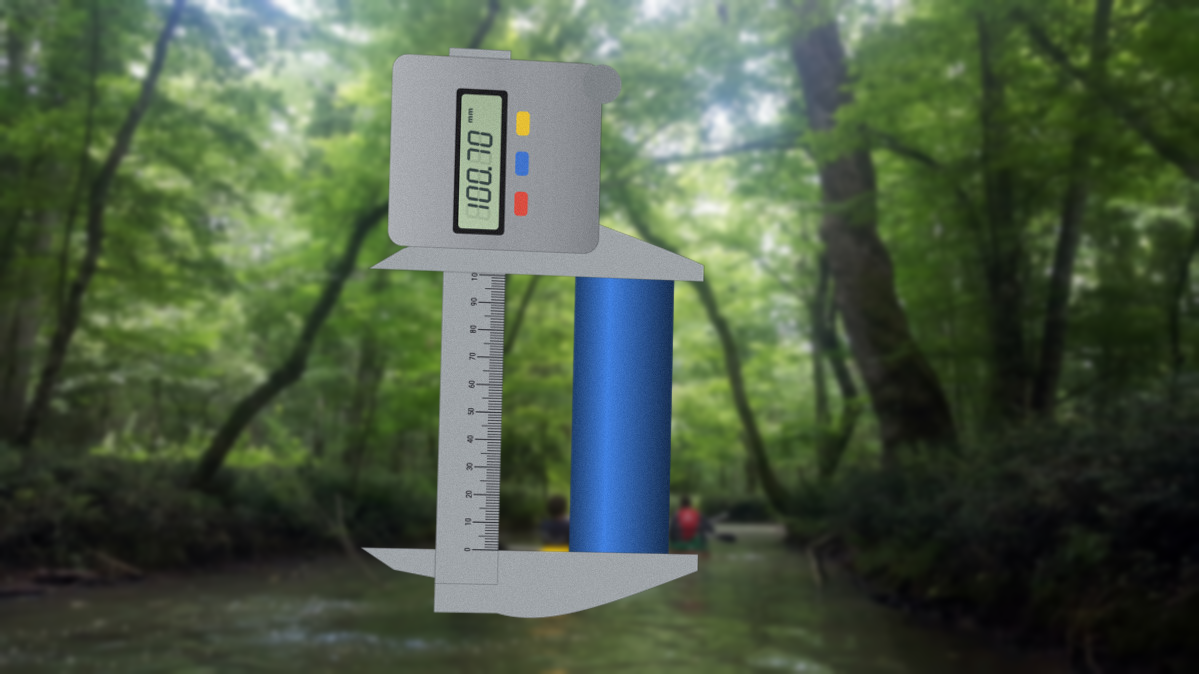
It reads 100.70 mm
